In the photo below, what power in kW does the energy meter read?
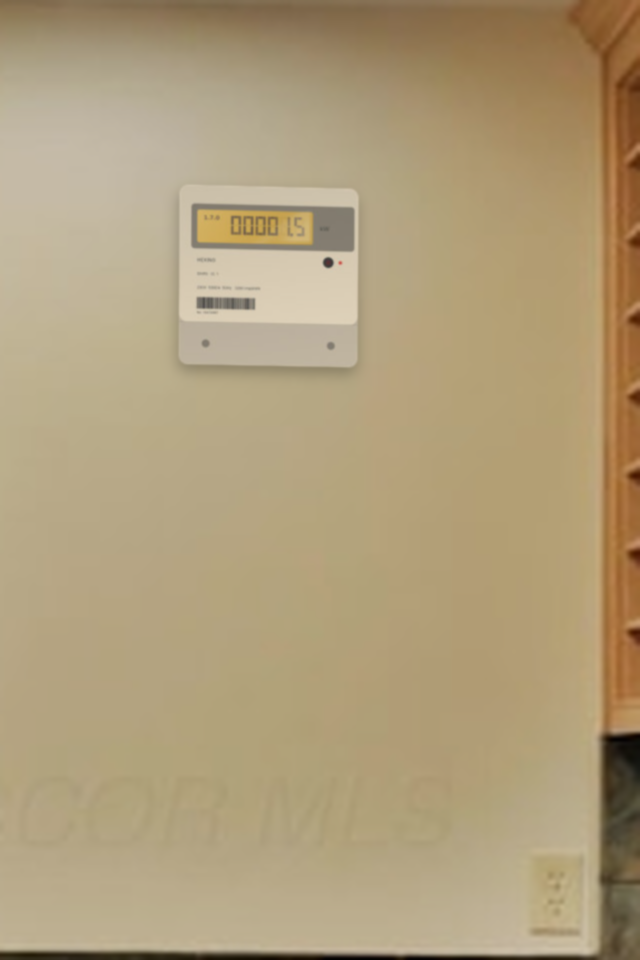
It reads 1.5 kW
